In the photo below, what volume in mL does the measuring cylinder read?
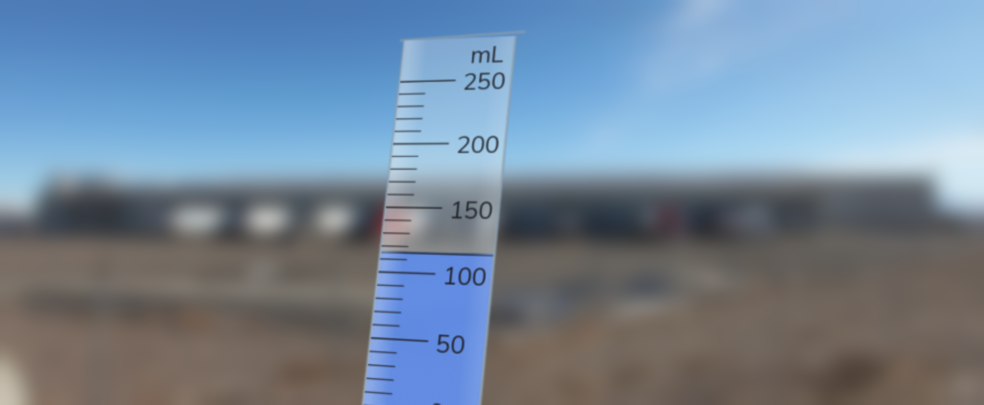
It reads 115 mL
